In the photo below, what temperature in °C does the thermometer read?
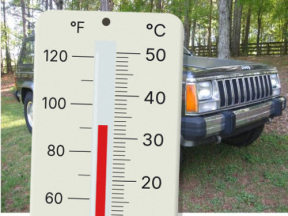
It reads 33 °C
